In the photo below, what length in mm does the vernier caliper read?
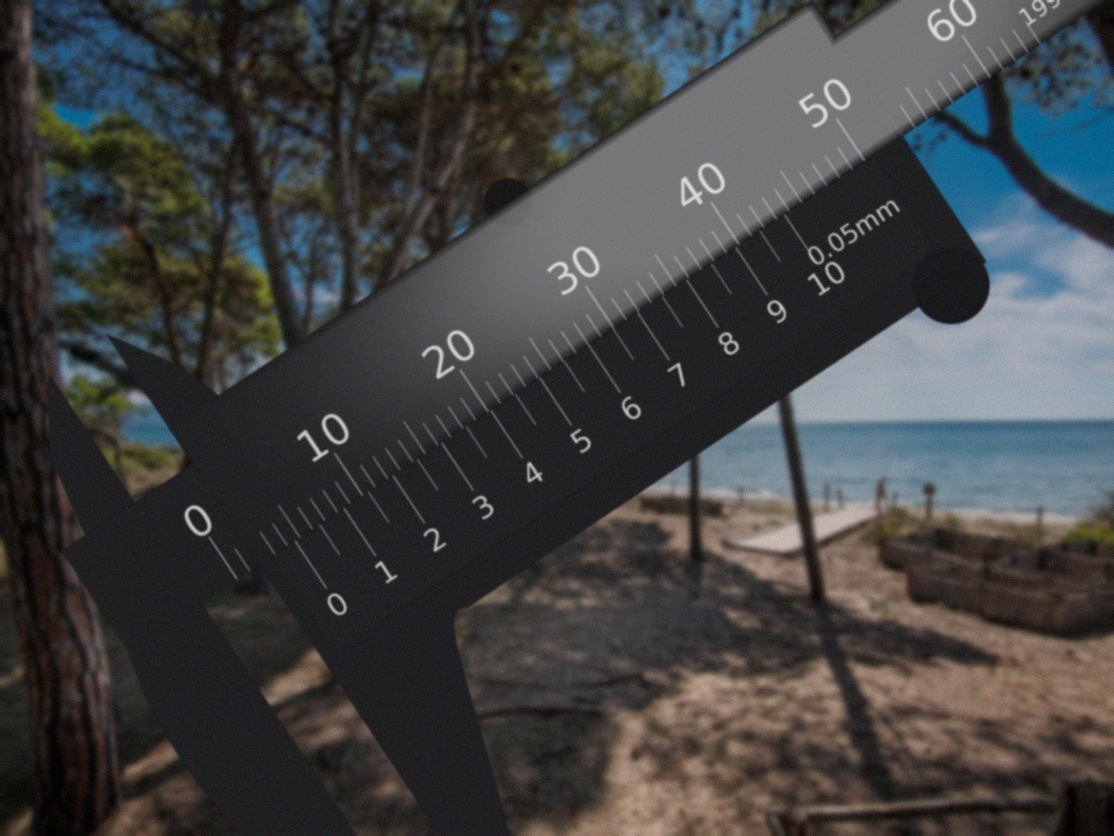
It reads 4.6 mm
